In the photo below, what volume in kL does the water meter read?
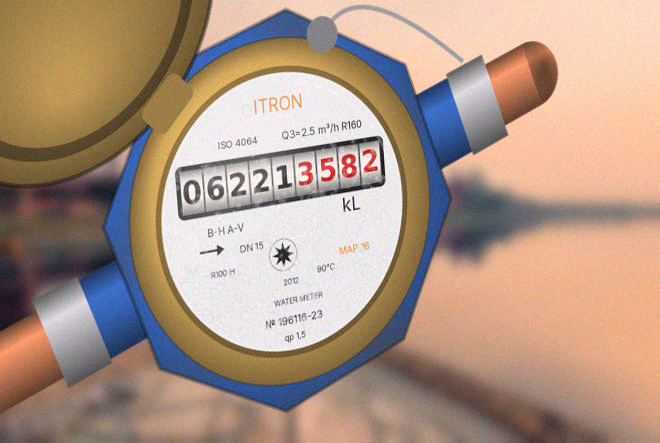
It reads 6221.3582 kL
